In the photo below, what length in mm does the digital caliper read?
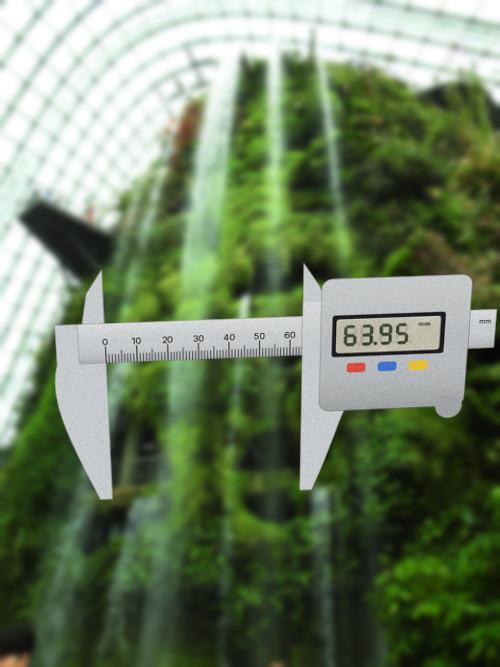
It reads 63.95 mm
